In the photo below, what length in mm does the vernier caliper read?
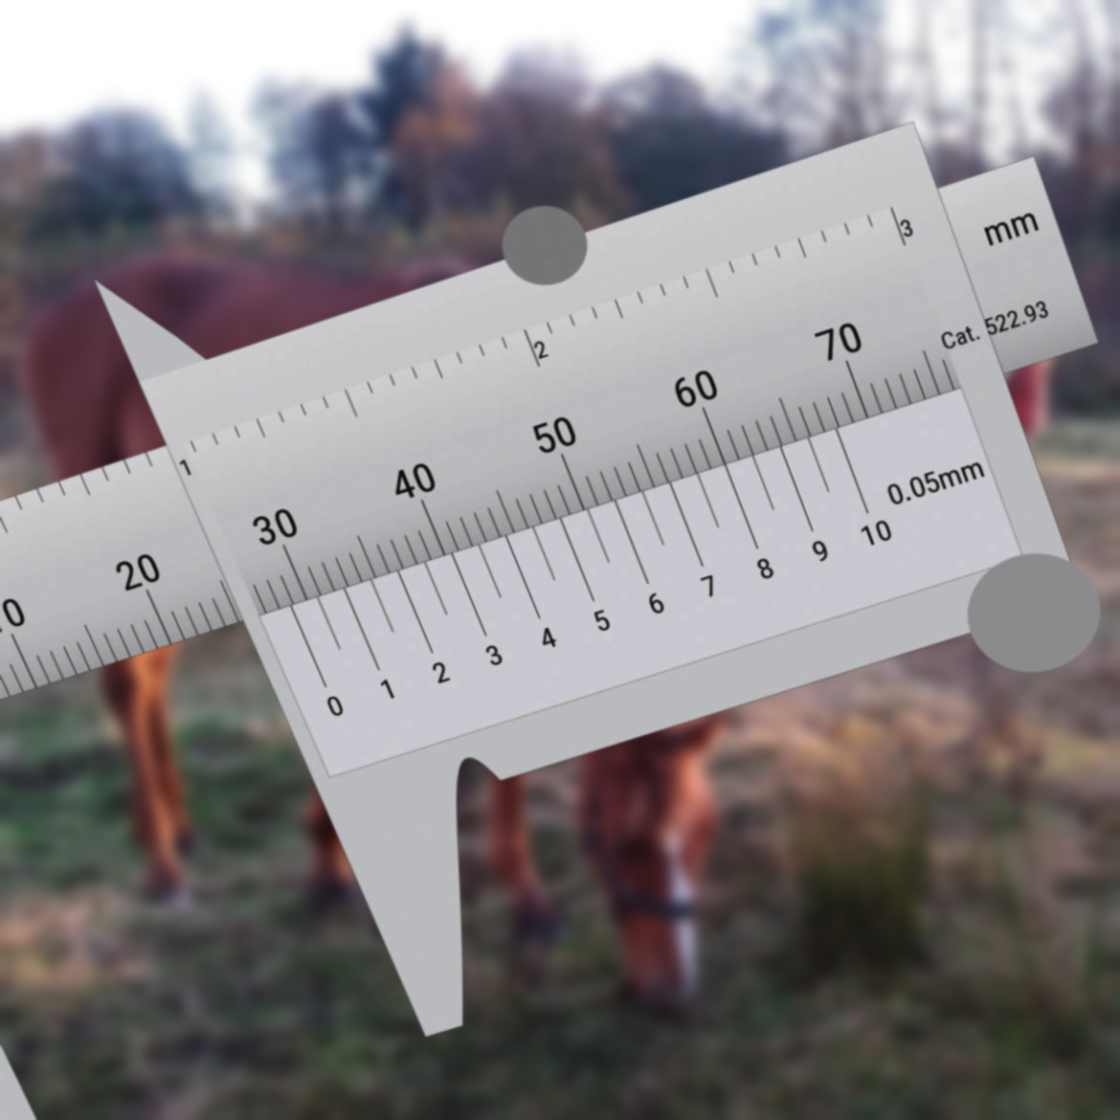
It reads 28.8 mm
